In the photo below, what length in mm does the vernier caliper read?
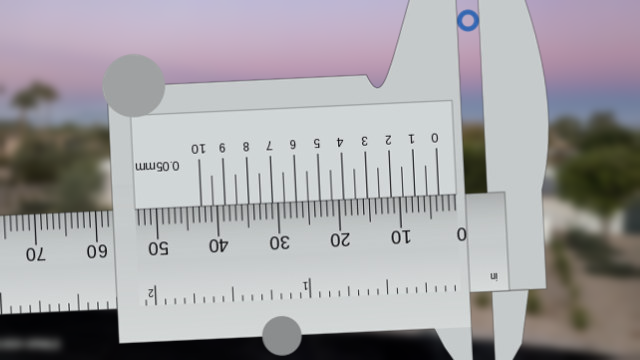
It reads 3.6 mm
